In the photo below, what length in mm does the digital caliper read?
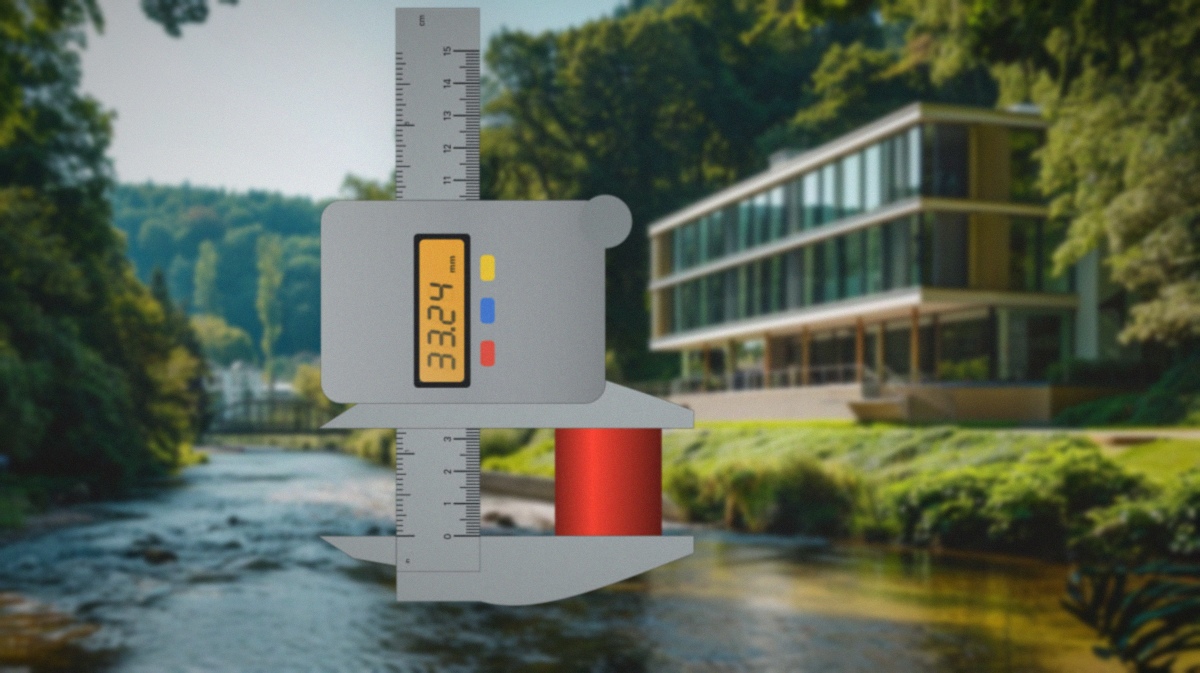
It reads 33.24 mm
